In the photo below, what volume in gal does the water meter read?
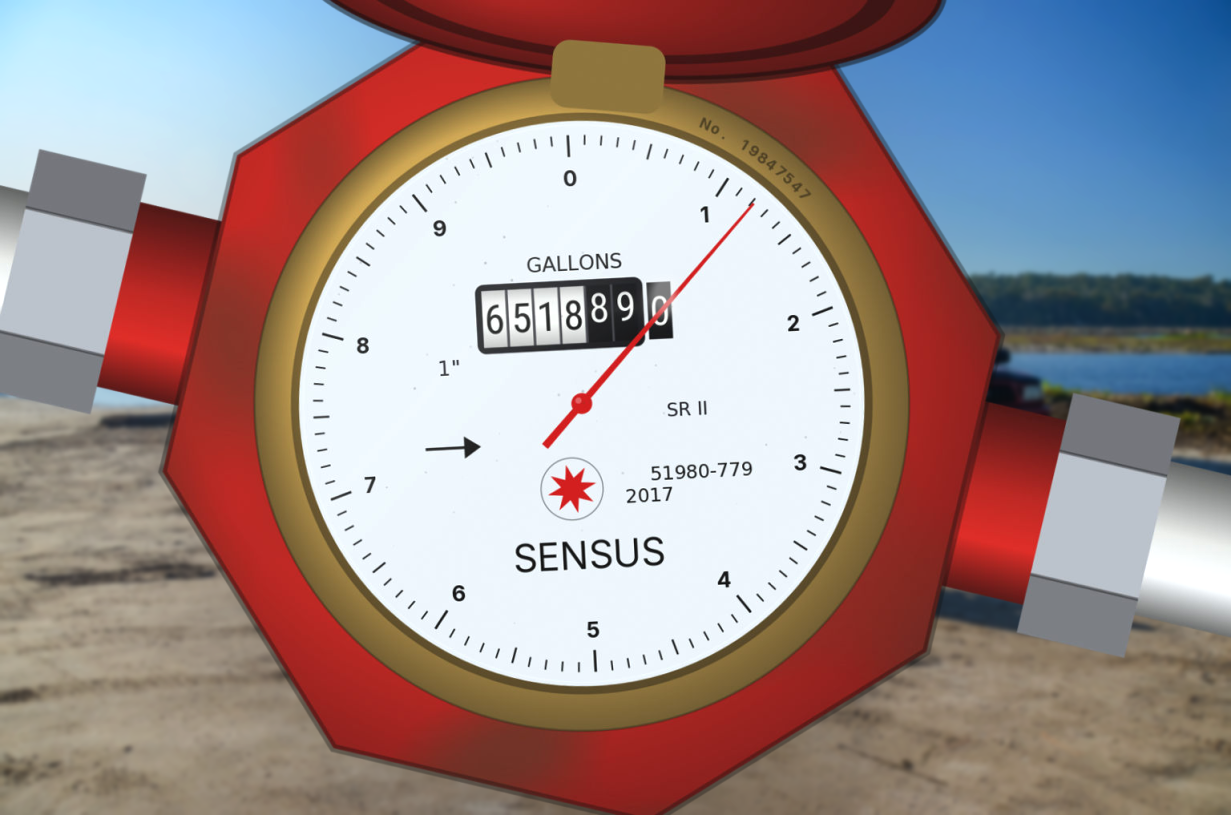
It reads 6518891.2 gal
